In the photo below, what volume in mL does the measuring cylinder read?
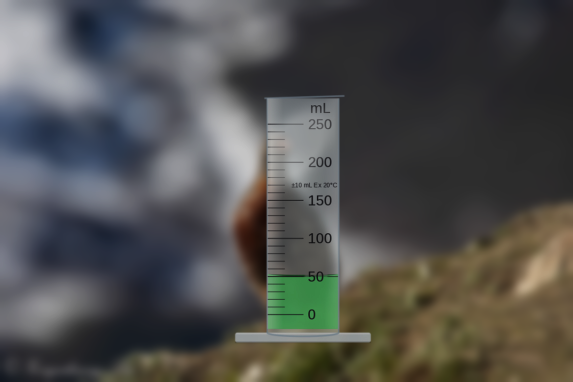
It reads 50 mL
